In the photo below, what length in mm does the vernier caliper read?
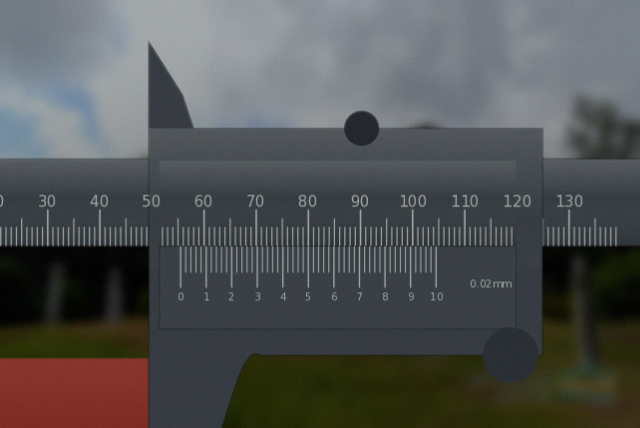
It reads 55.5 mm
